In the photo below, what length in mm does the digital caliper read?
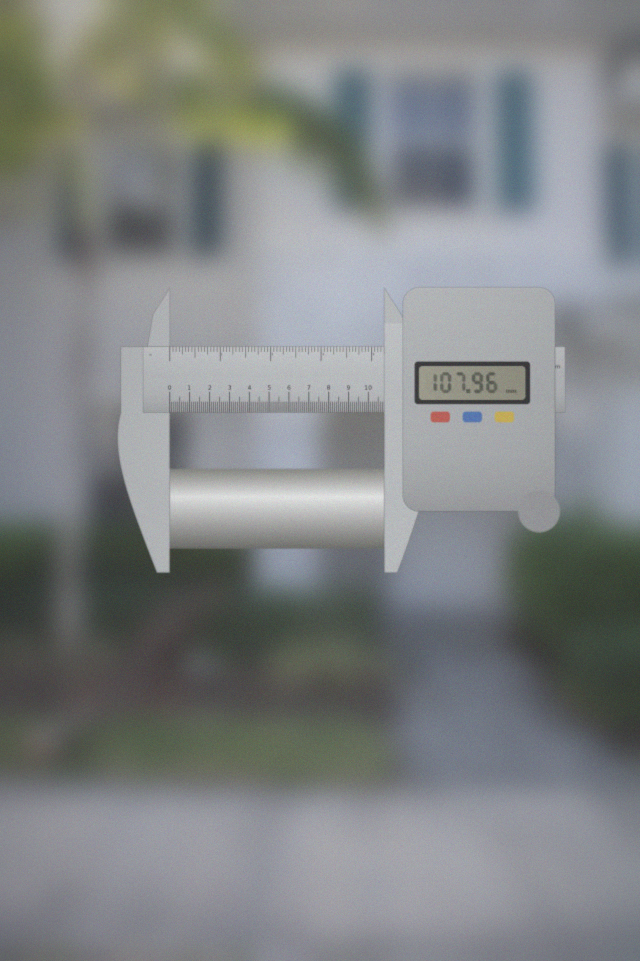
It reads 107.96 mm
